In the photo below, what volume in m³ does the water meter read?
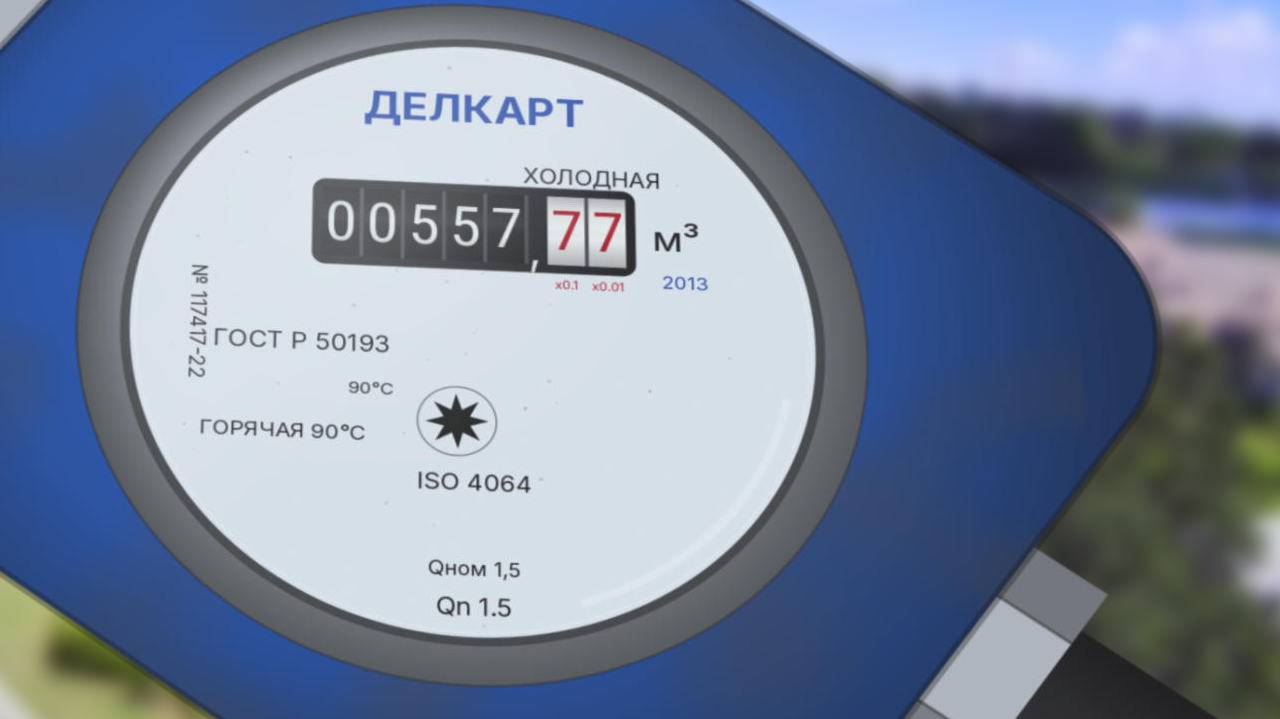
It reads 557.77 m³
